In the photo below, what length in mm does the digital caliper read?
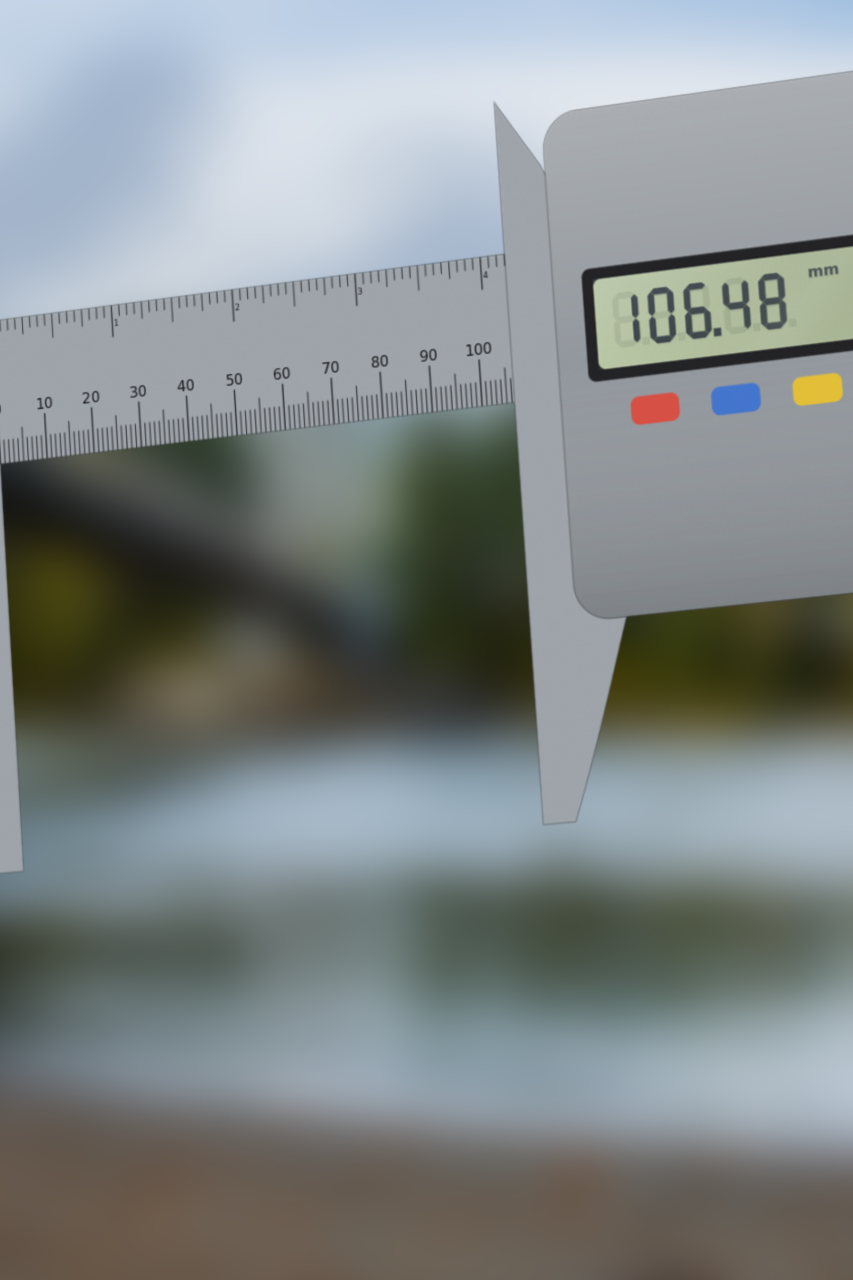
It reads 106.48 mm
